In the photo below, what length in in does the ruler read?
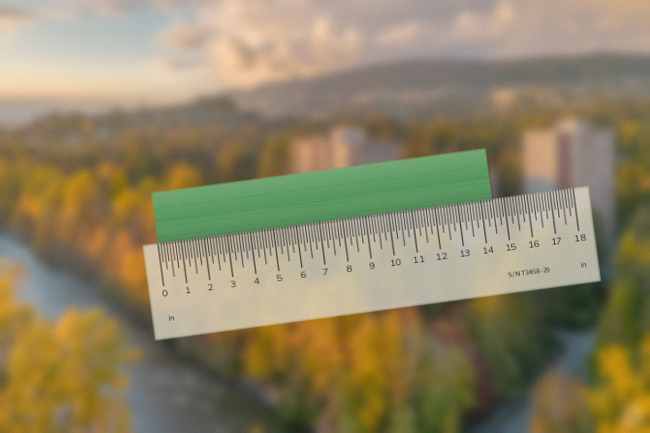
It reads 14.5 in
